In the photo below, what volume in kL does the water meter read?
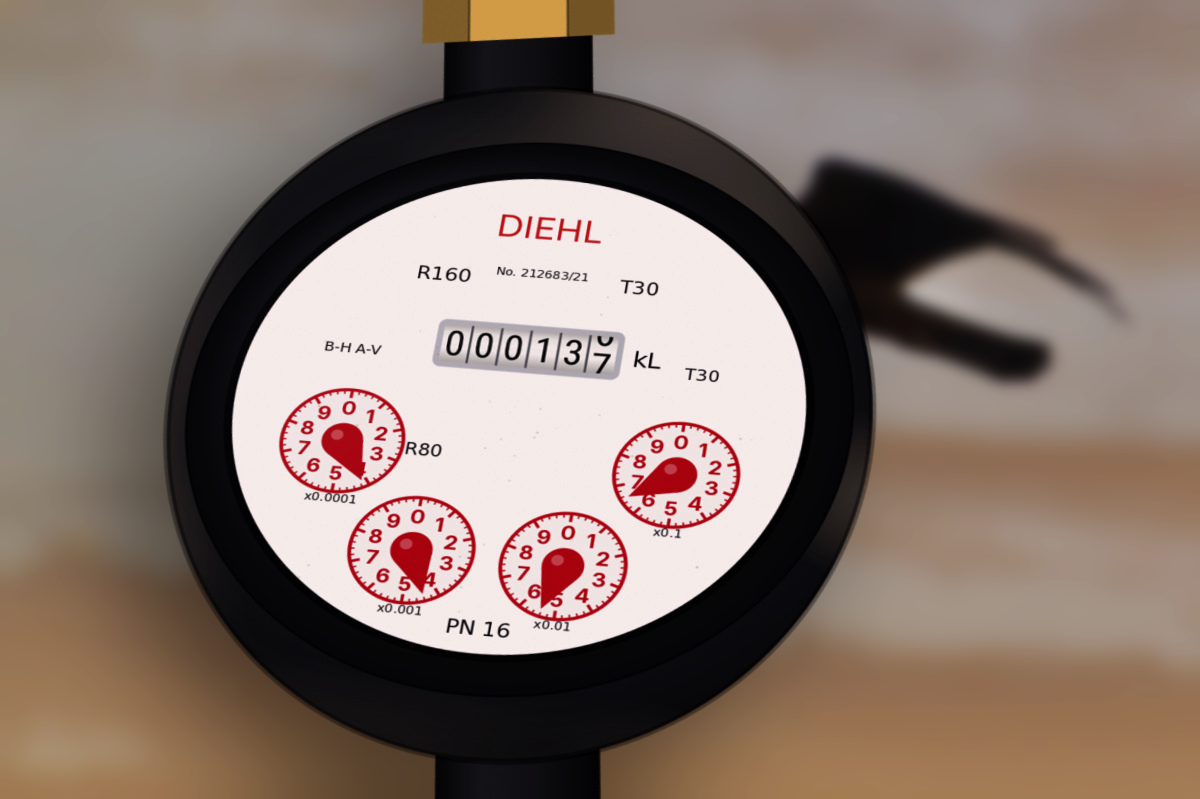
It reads 136.6544 kL
